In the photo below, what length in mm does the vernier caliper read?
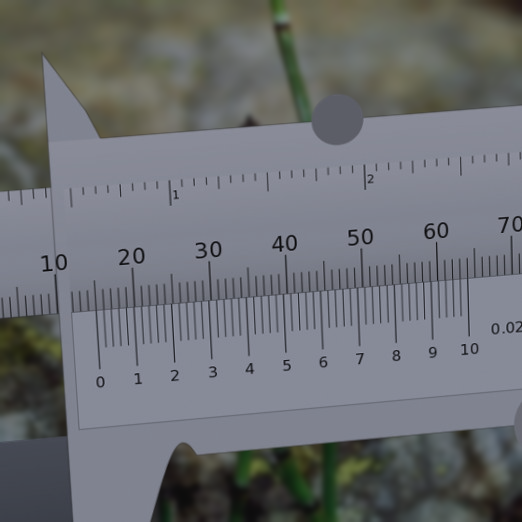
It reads 15.0 mm
